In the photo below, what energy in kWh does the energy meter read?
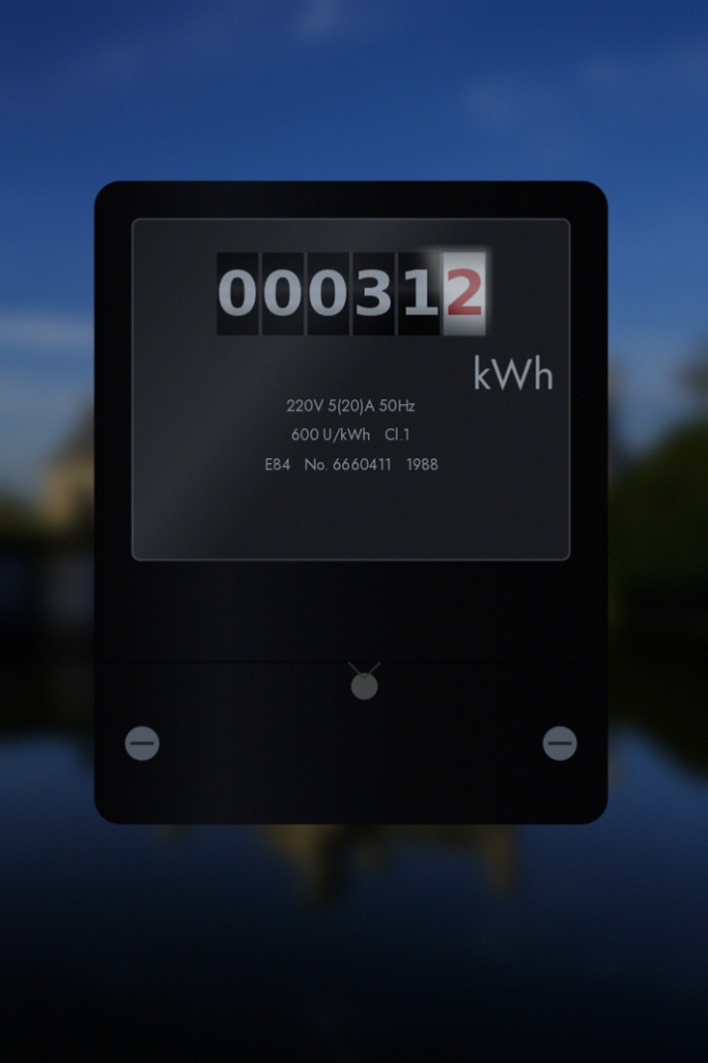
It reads 31.2 kWh
